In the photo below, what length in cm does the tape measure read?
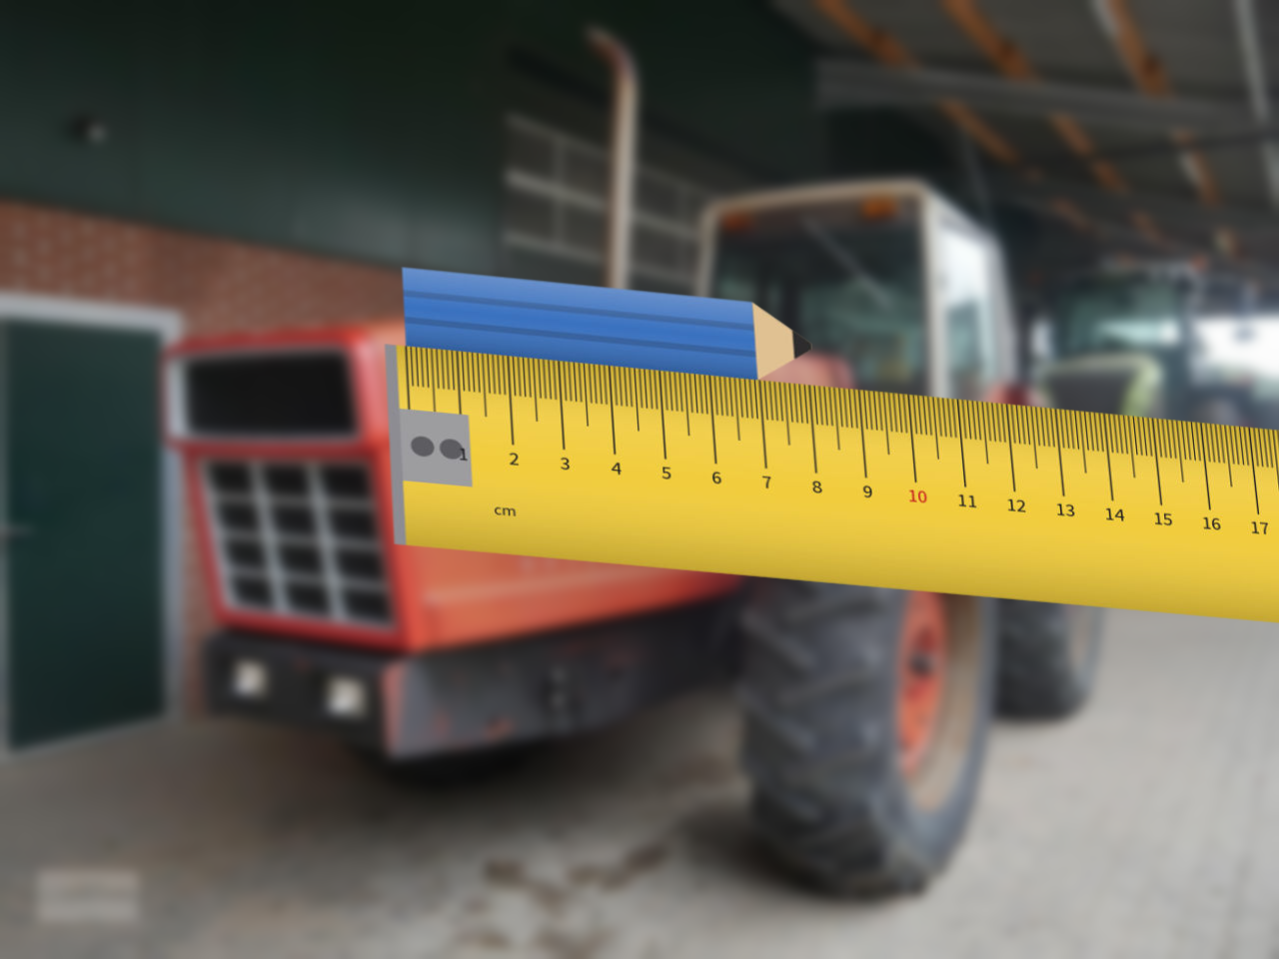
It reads 8.1 cm
